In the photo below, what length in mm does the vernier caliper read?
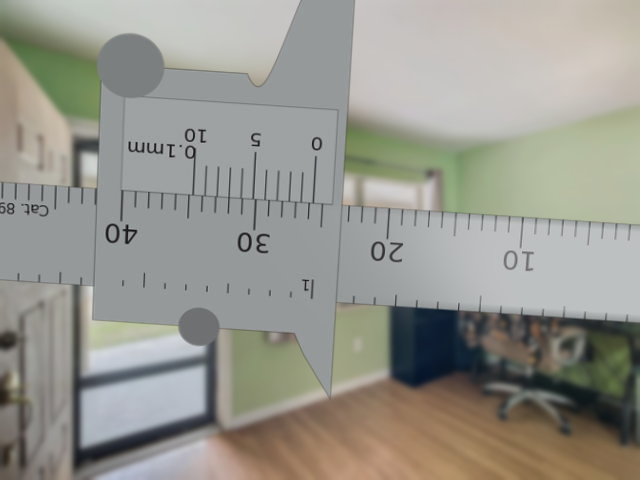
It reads 25.7 mm
